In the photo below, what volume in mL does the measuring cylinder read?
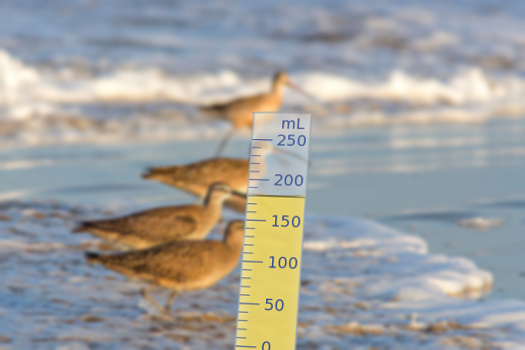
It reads 180 mL
